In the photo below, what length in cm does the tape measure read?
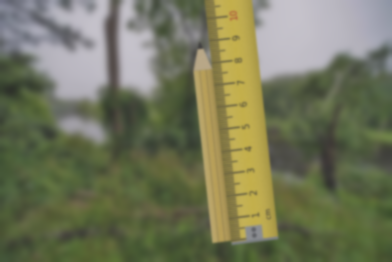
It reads 9 cm
